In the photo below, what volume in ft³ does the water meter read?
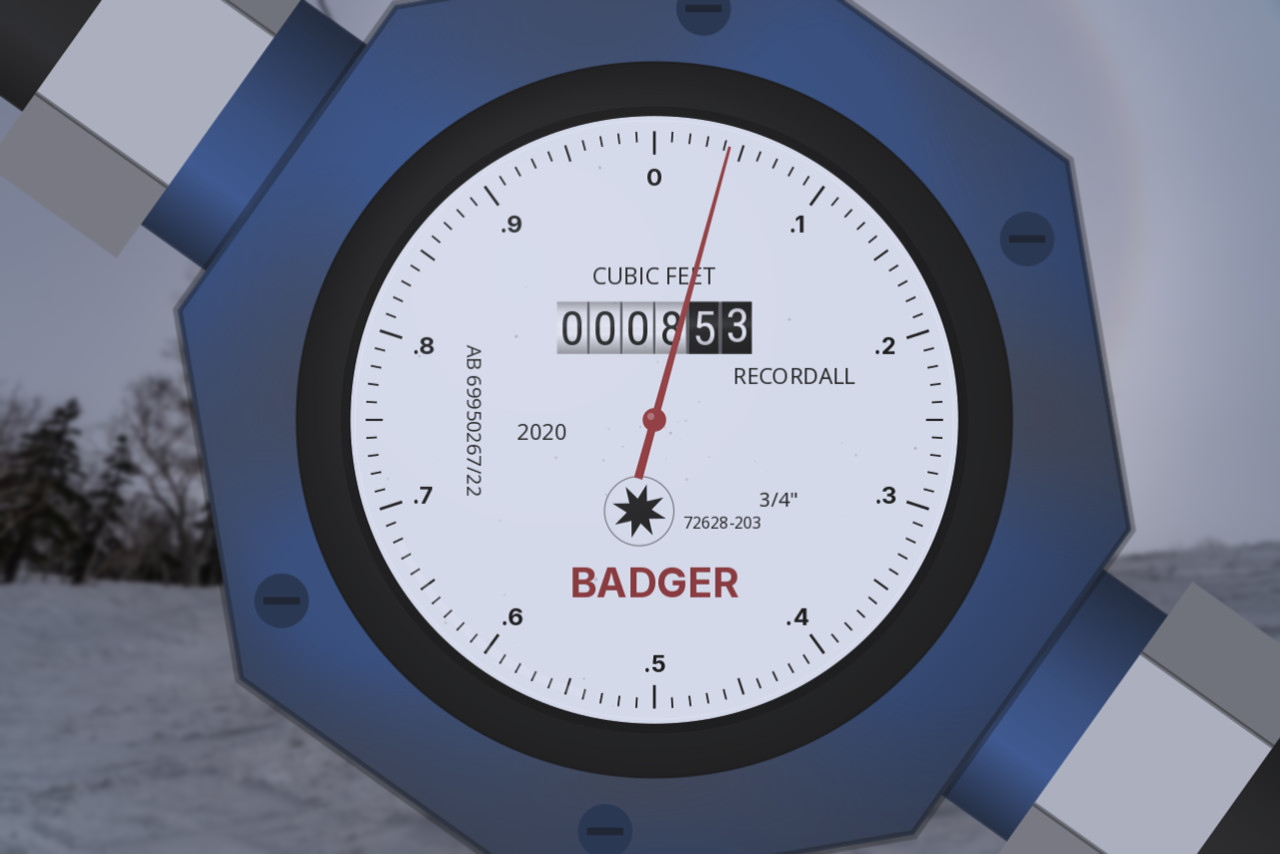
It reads 853.04 ft³
